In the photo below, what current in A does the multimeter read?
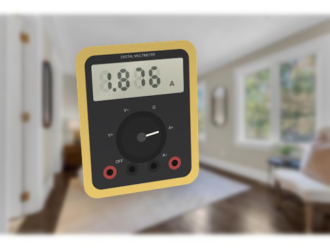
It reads 1.876 A
